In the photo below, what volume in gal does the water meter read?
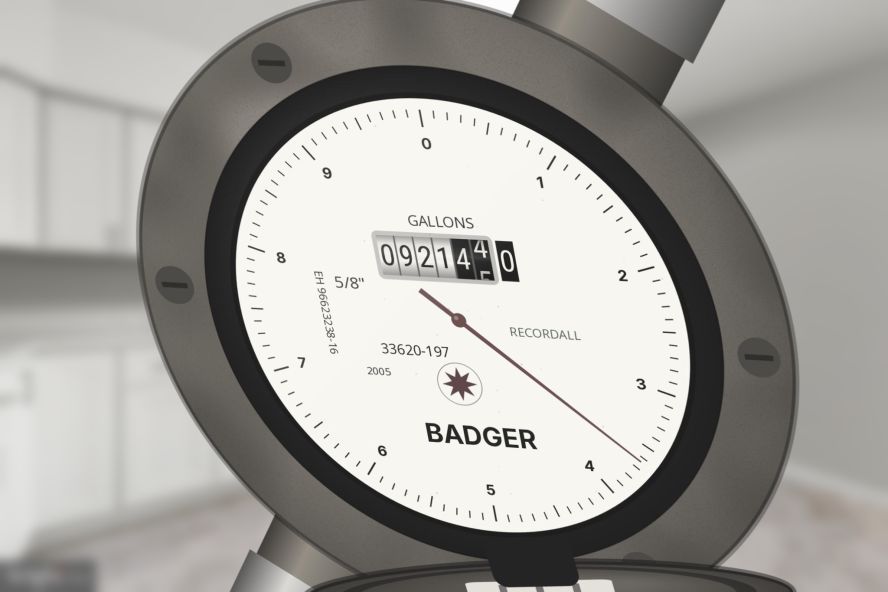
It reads 921443.6 gal
